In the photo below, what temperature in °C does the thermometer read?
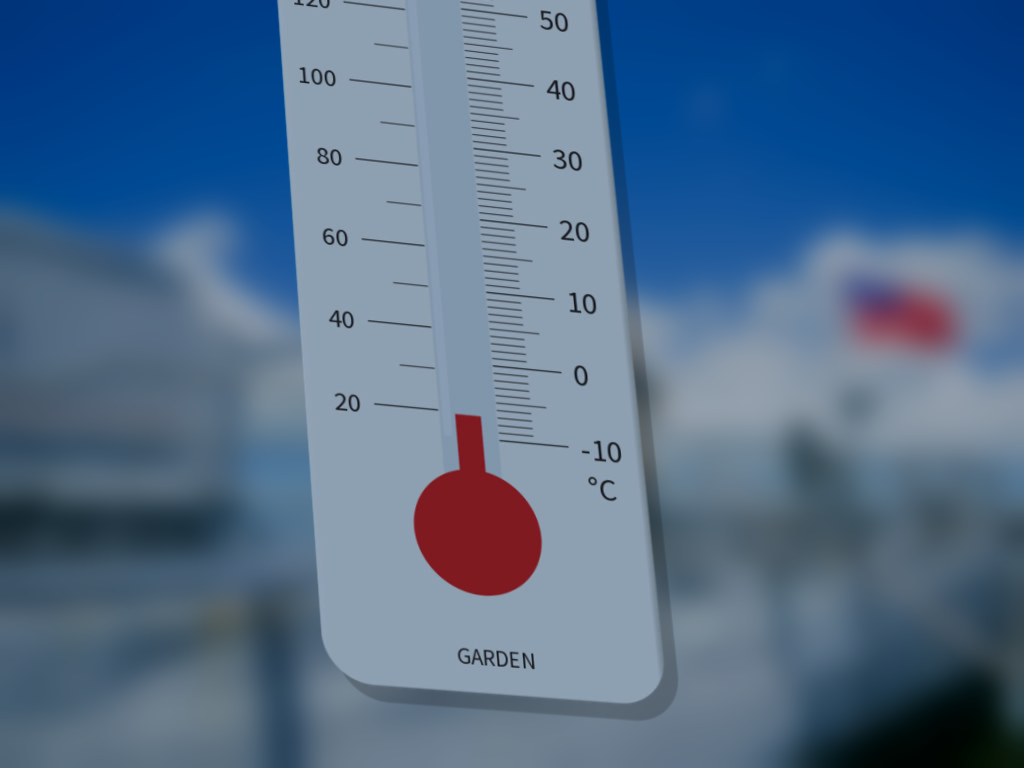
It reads -7 °C
